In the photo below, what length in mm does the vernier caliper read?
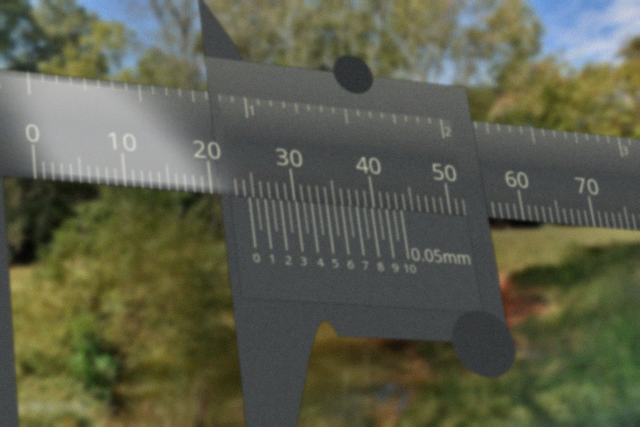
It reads 24.5 mm
